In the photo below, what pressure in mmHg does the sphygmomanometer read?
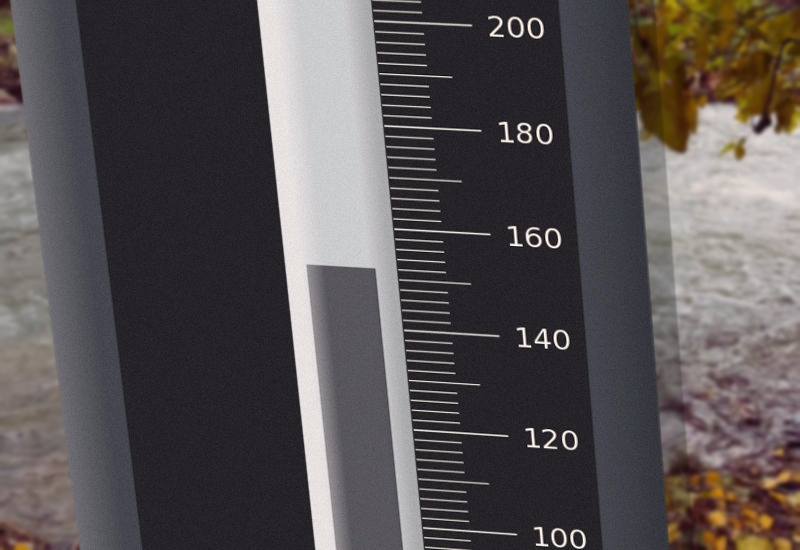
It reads 152 mmHg
